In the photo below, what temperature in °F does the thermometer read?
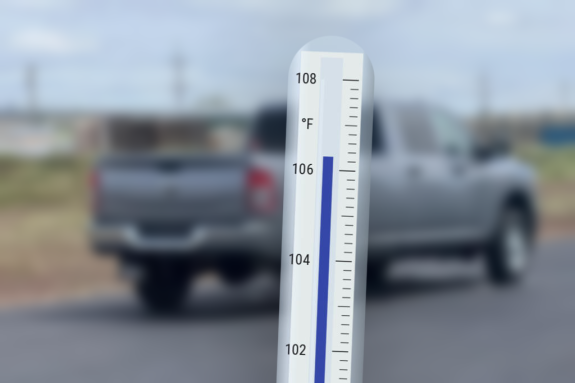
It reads 106.3 °F
